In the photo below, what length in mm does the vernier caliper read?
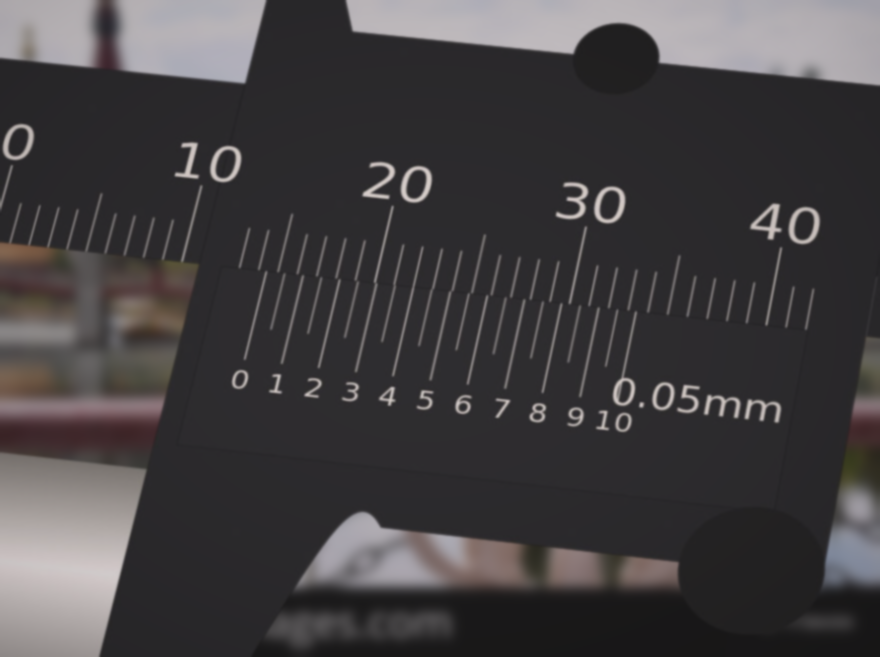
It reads 14.4 mm
